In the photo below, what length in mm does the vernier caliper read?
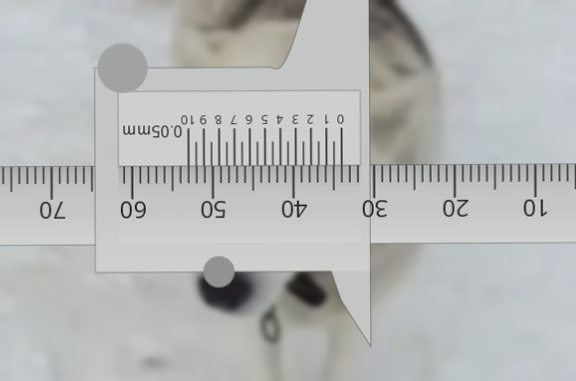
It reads 34.0 mm
